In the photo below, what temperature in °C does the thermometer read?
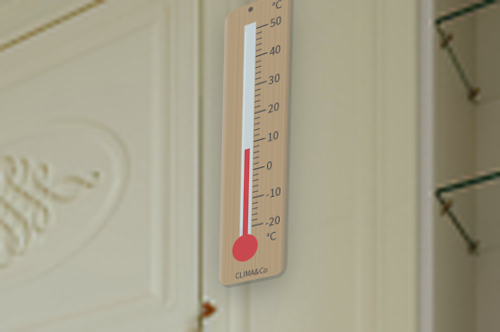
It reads 8 °C
